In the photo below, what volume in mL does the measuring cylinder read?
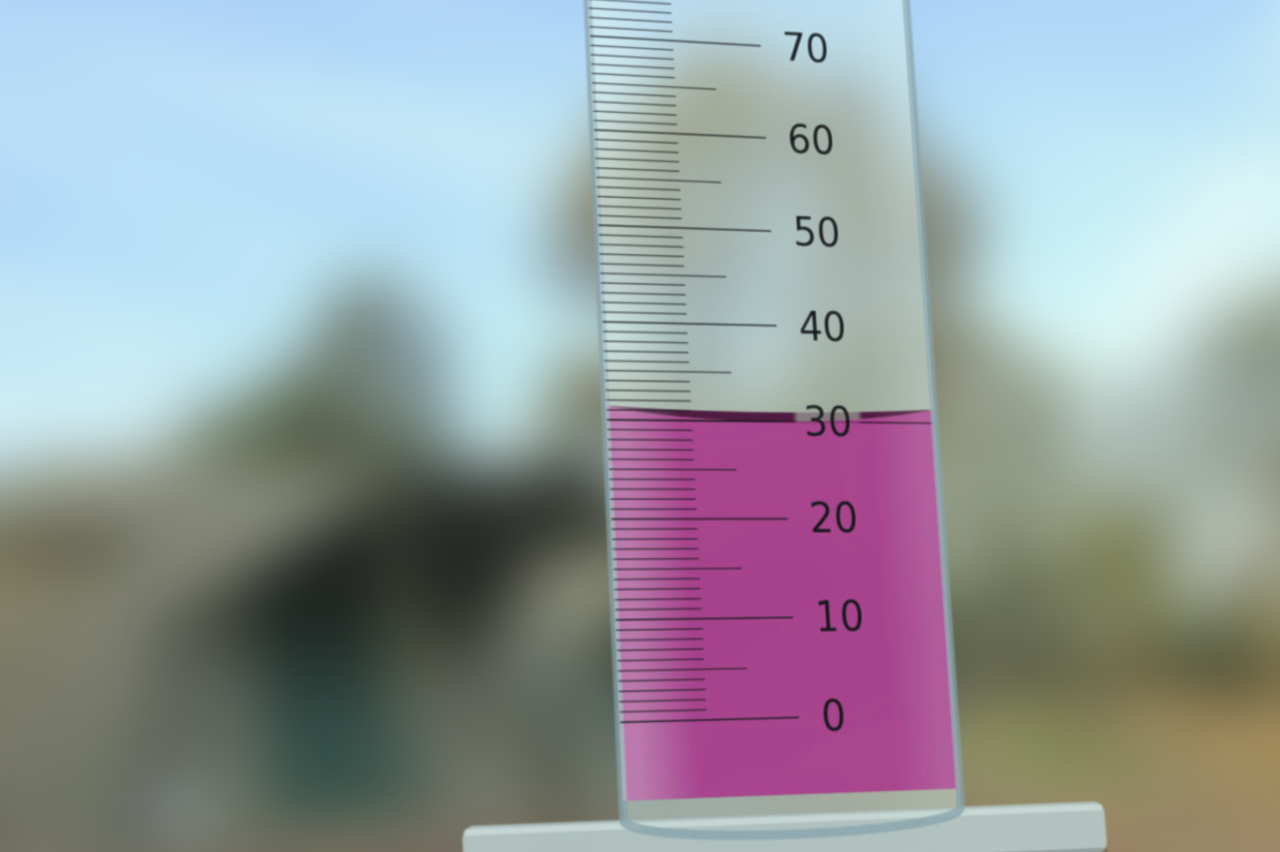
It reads 30 mL
